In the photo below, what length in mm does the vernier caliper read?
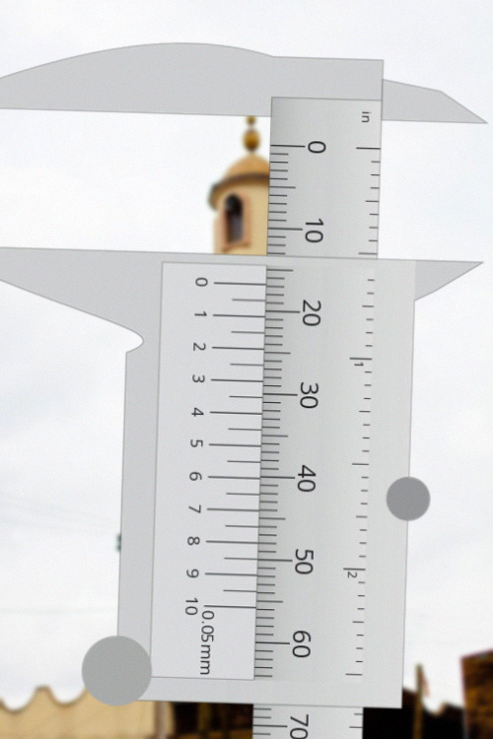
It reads 16.8 mm
